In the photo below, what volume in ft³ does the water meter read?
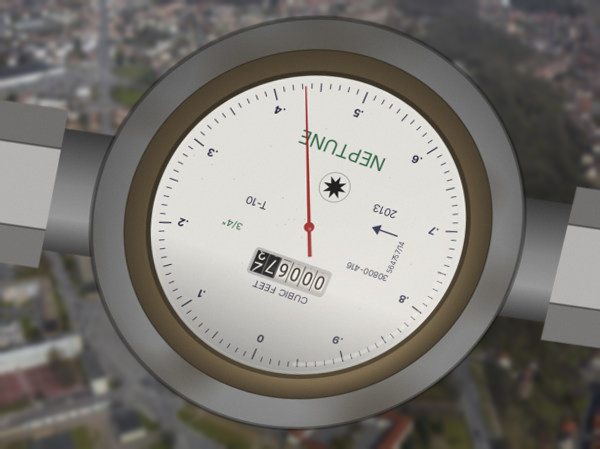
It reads 672.43 ft³
